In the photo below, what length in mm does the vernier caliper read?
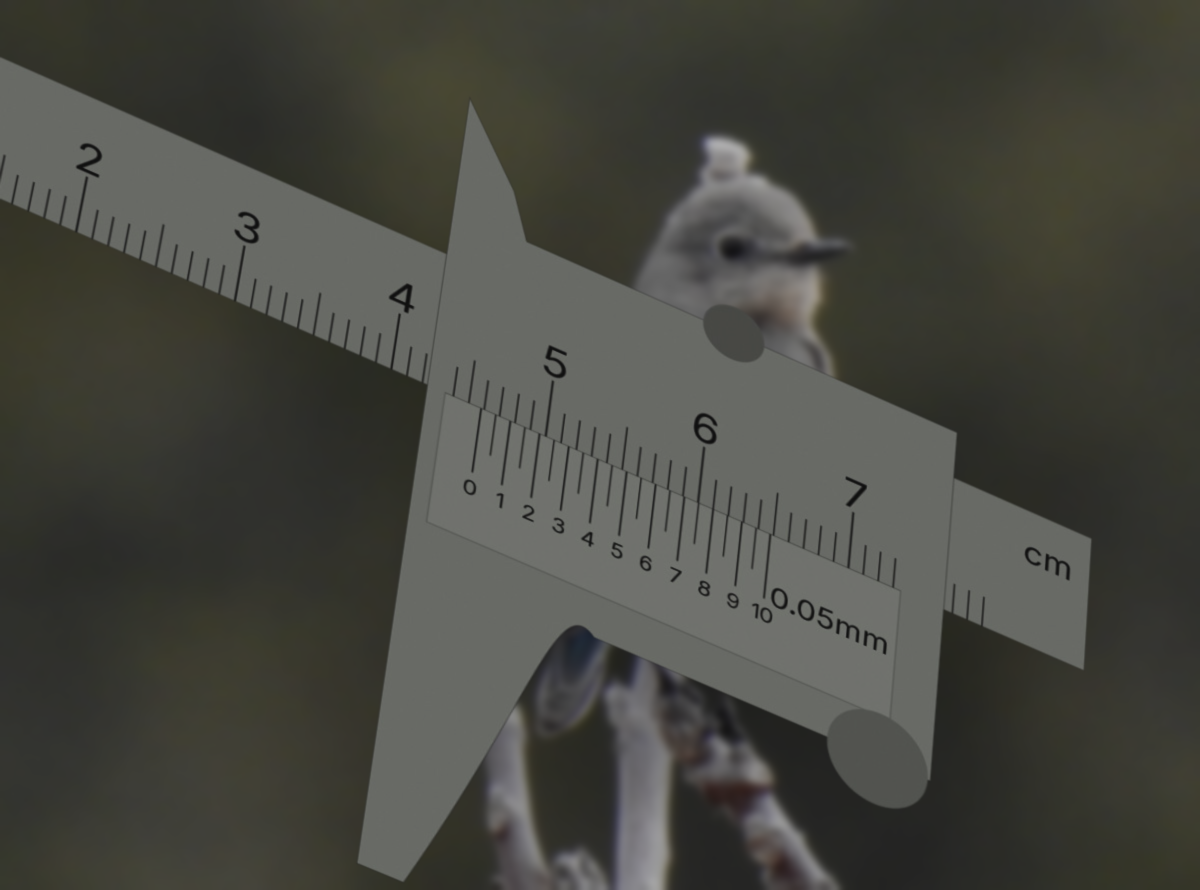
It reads 45.8 mm
